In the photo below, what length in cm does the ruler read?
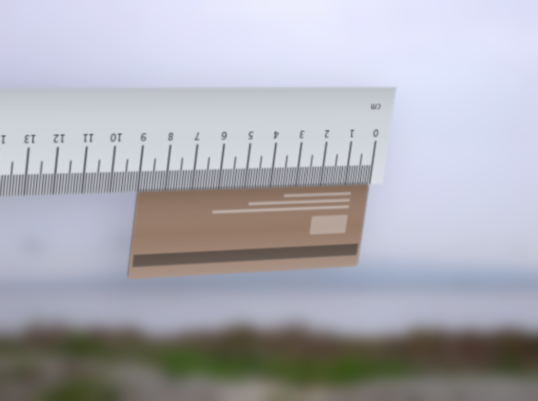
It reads 9 cm
